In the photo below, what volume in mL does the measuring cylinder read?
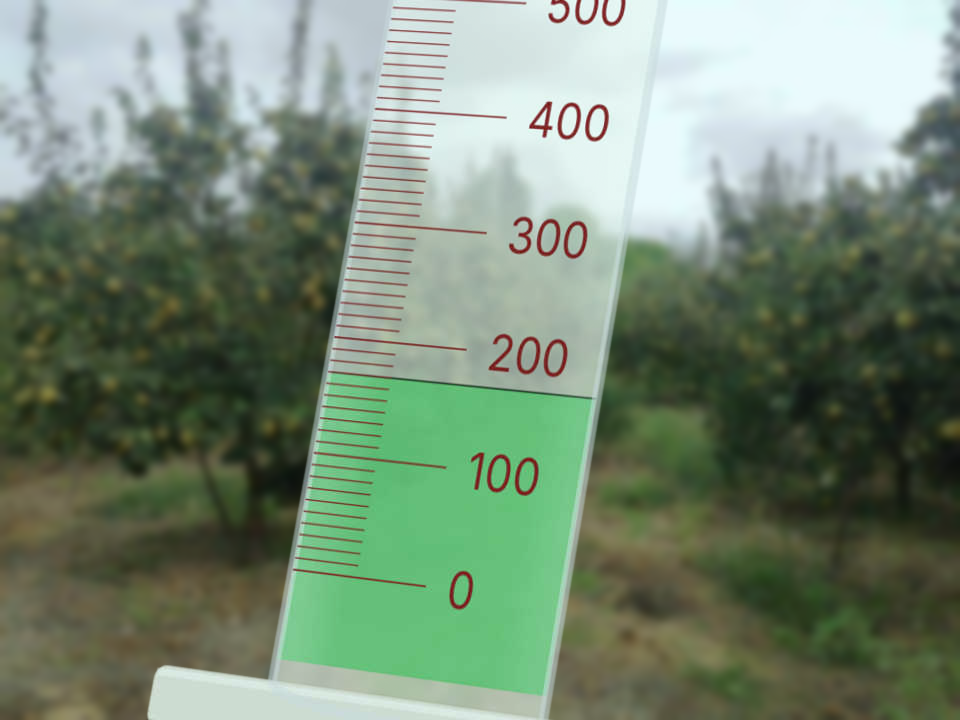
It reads 170 mL
